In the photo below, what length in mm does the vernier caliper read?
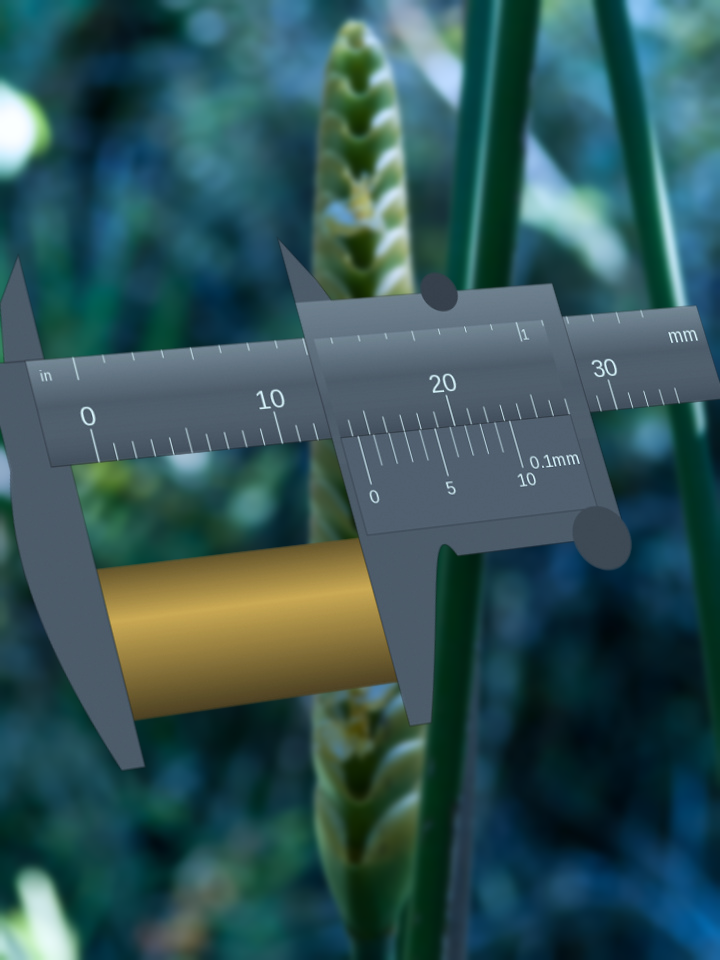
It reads 14.3 mm
